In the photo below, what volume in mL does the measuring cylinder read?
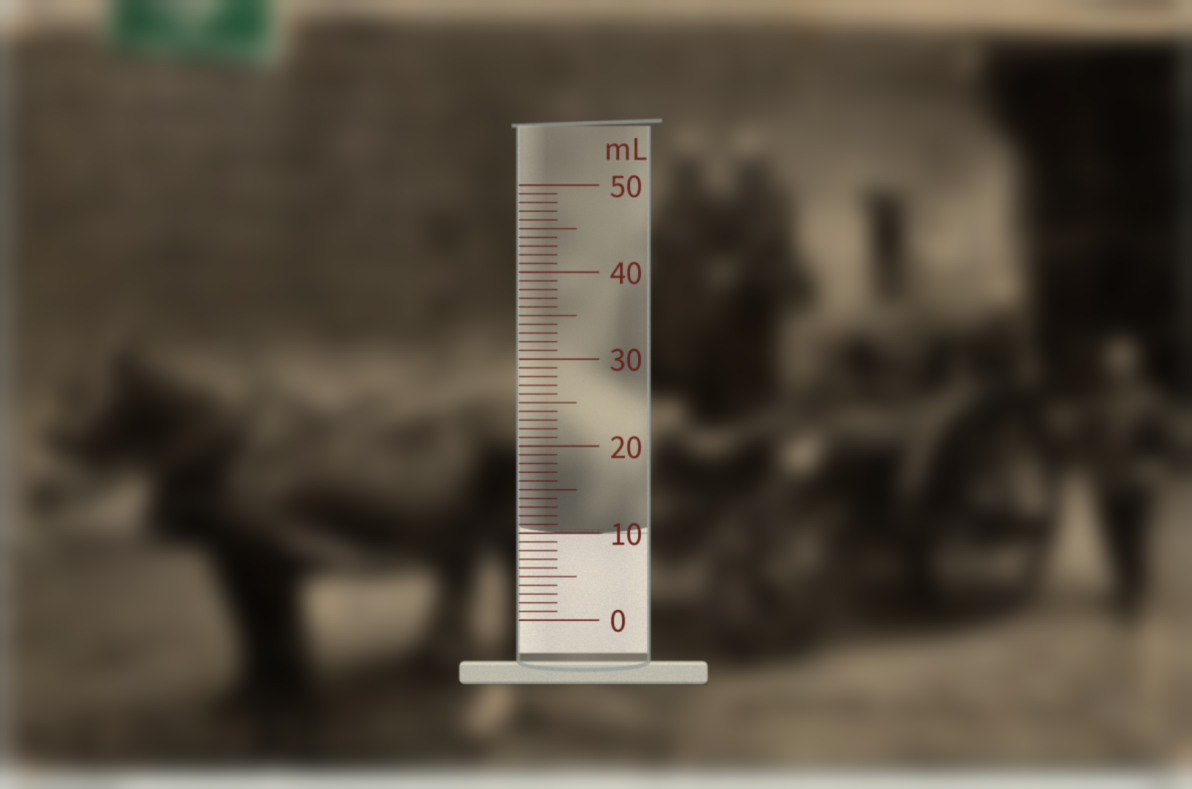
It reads 10 mL
